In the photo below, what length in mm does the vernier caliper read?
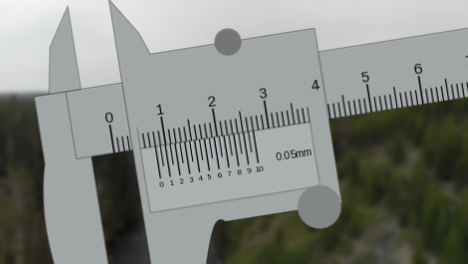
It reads 8.0 mm
